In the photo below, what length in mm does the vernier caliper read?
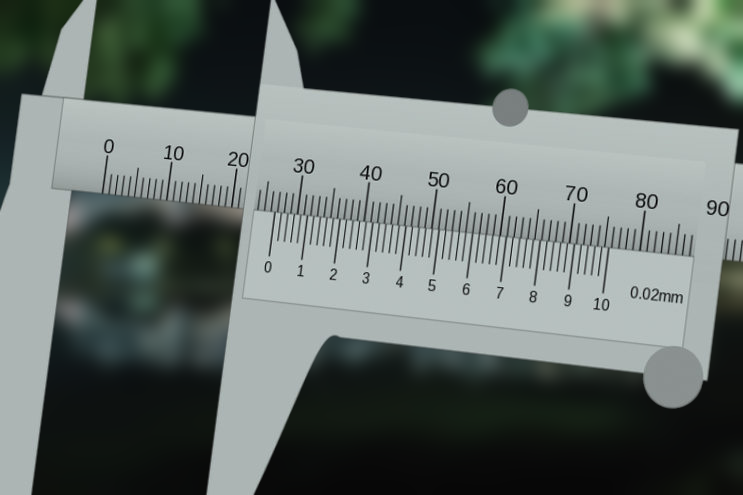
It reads 26.6 mm
